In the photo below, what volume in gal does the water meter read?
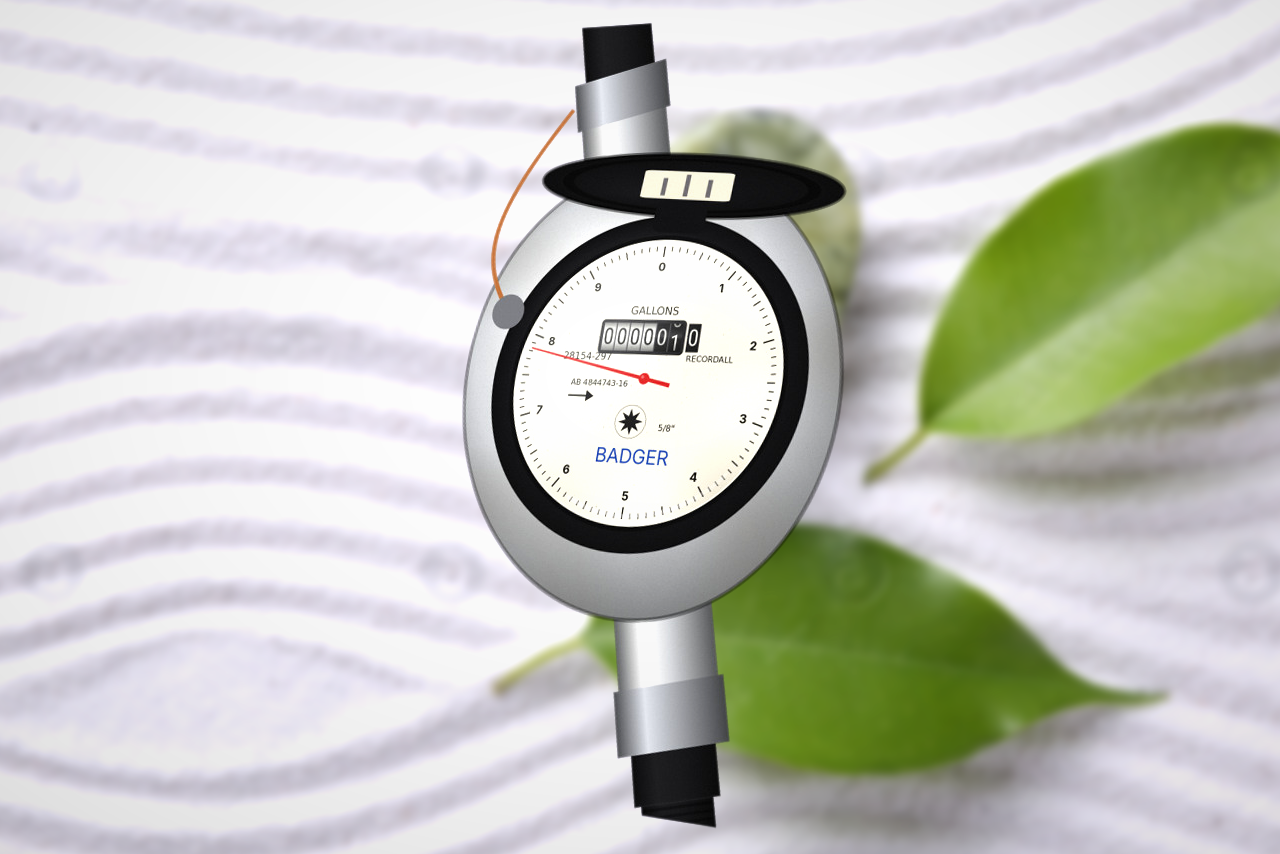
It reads 7.8 gal
